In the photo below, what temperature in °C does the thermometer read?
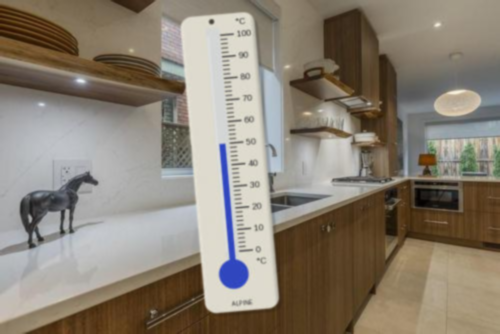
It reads 50 °C
